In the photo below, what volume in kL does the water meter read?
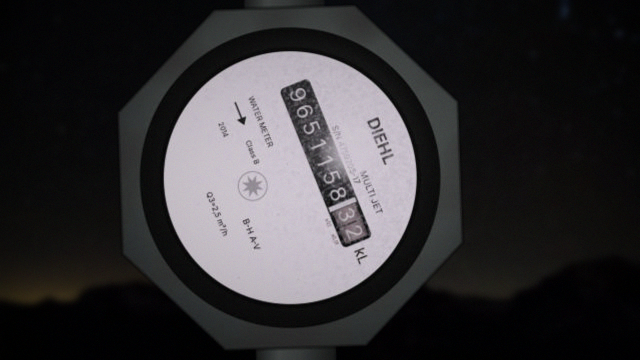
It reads 9651158.32 kL
